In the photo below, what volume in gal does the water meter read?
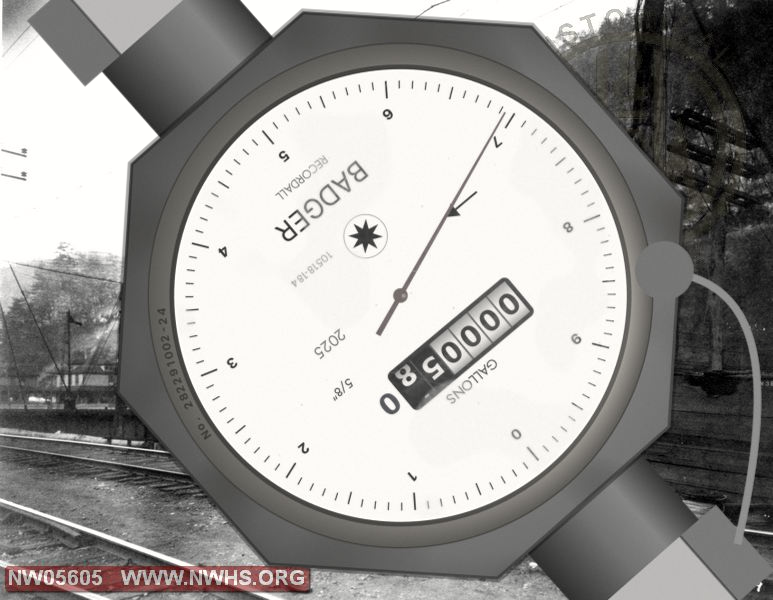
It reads 576.9 gal
